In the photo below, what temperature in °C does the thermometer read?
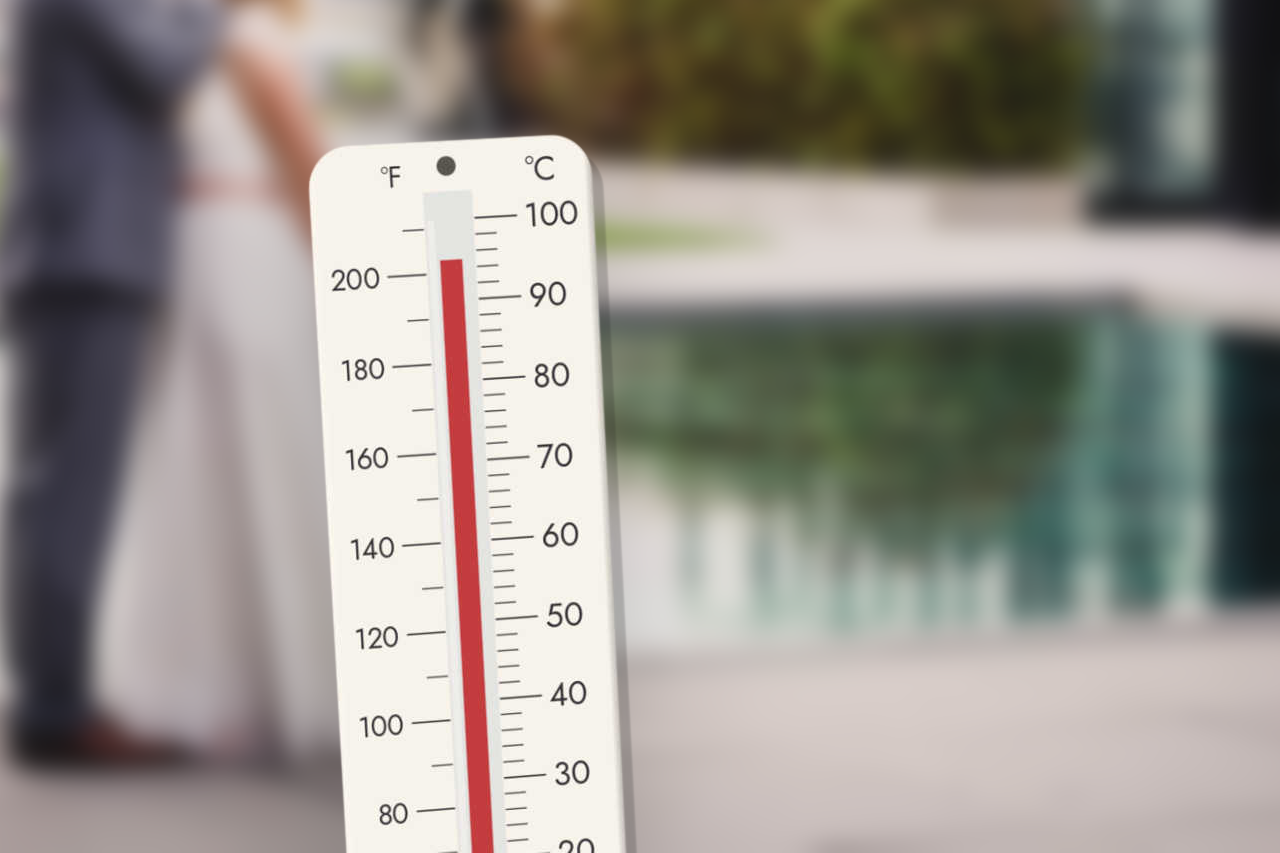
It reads 95 °C
